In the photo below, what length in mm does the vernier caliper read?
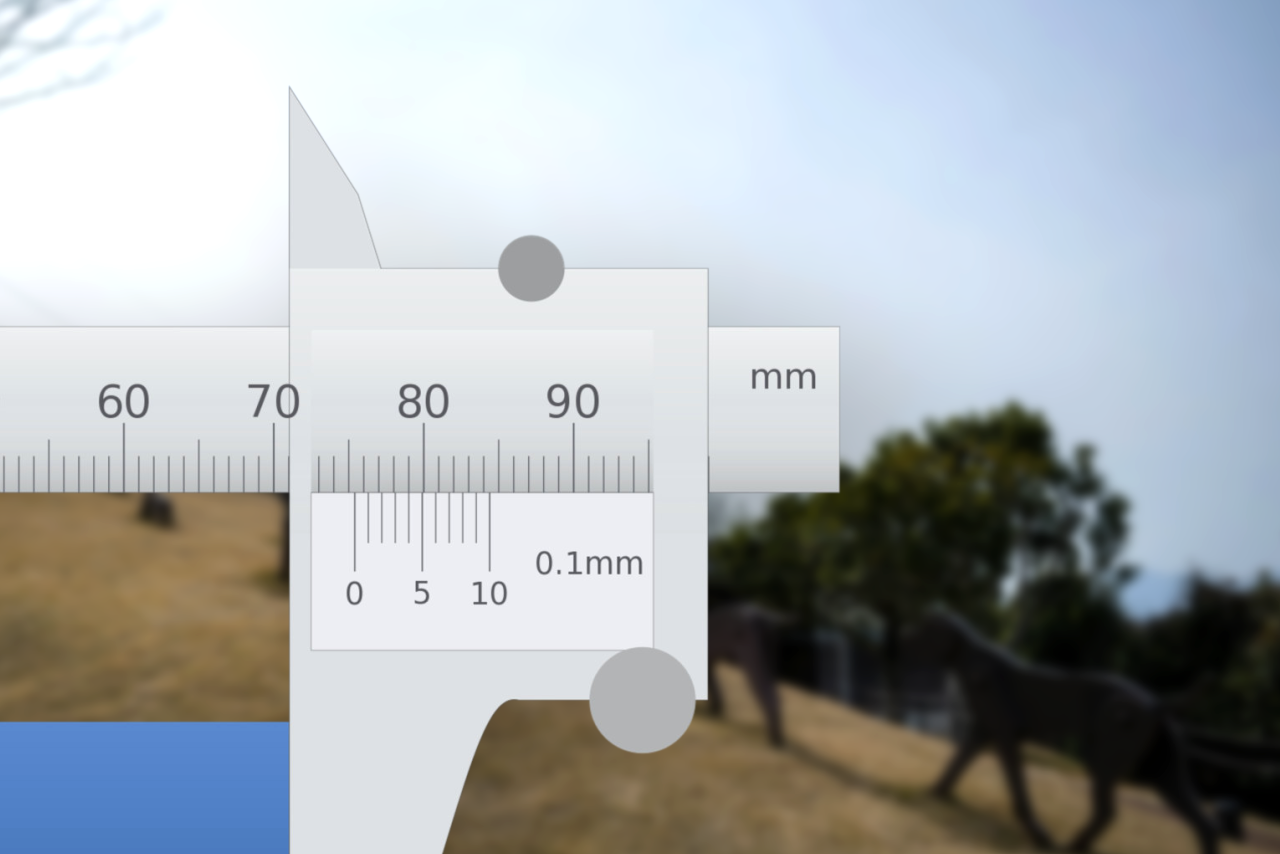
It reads 75.4 mm
